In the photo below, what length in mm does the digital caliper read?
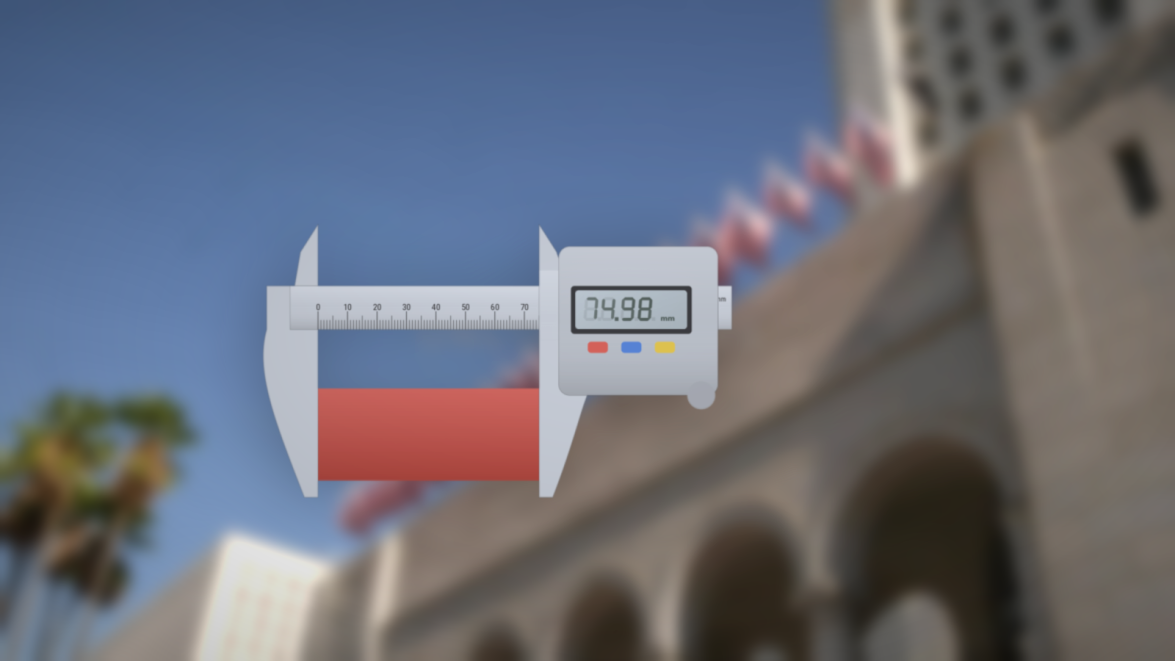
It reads 74.98 mm
